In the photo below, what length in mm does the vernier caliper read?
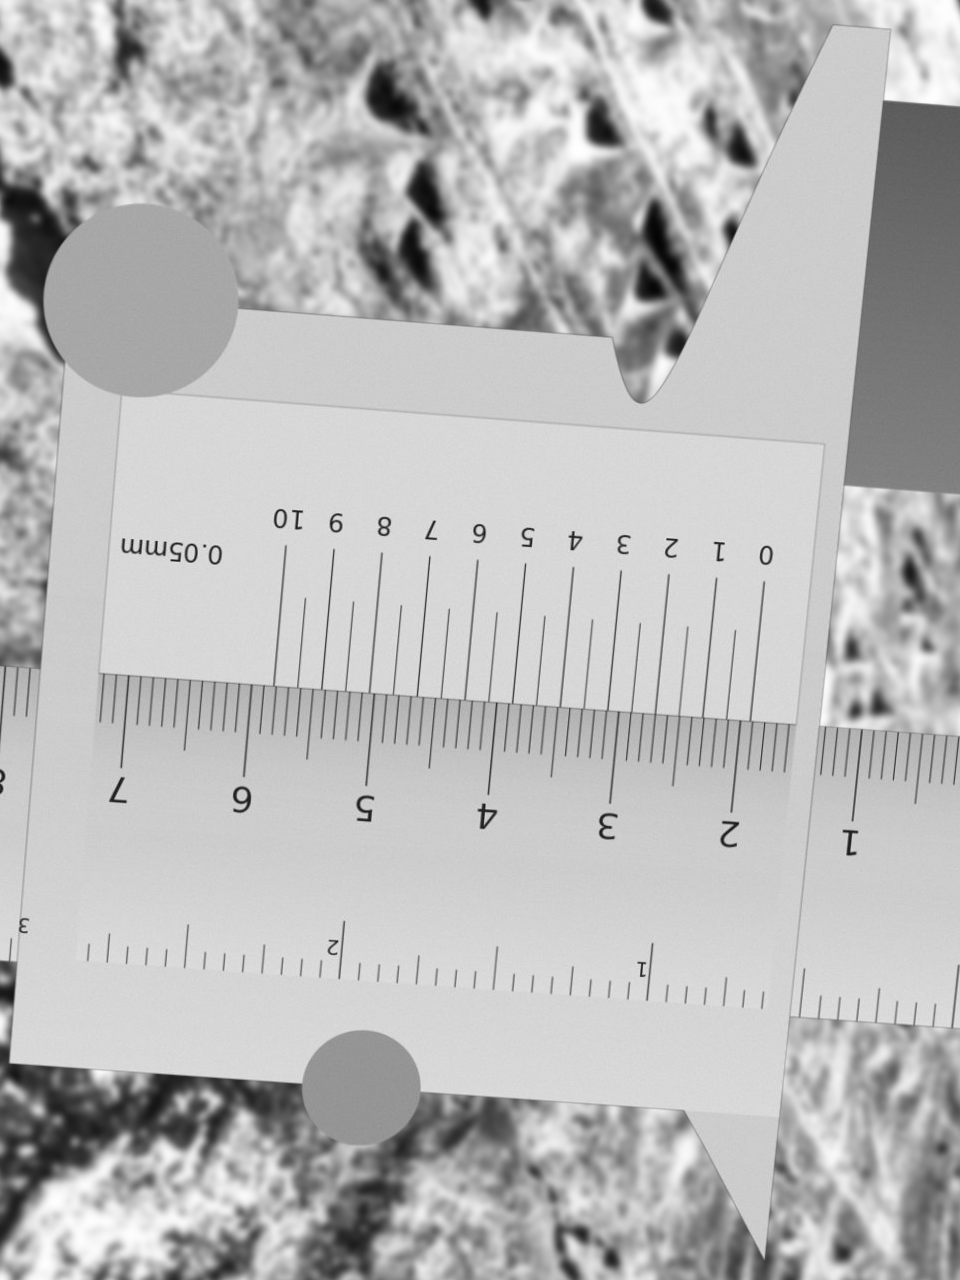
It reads 19.2 mm
